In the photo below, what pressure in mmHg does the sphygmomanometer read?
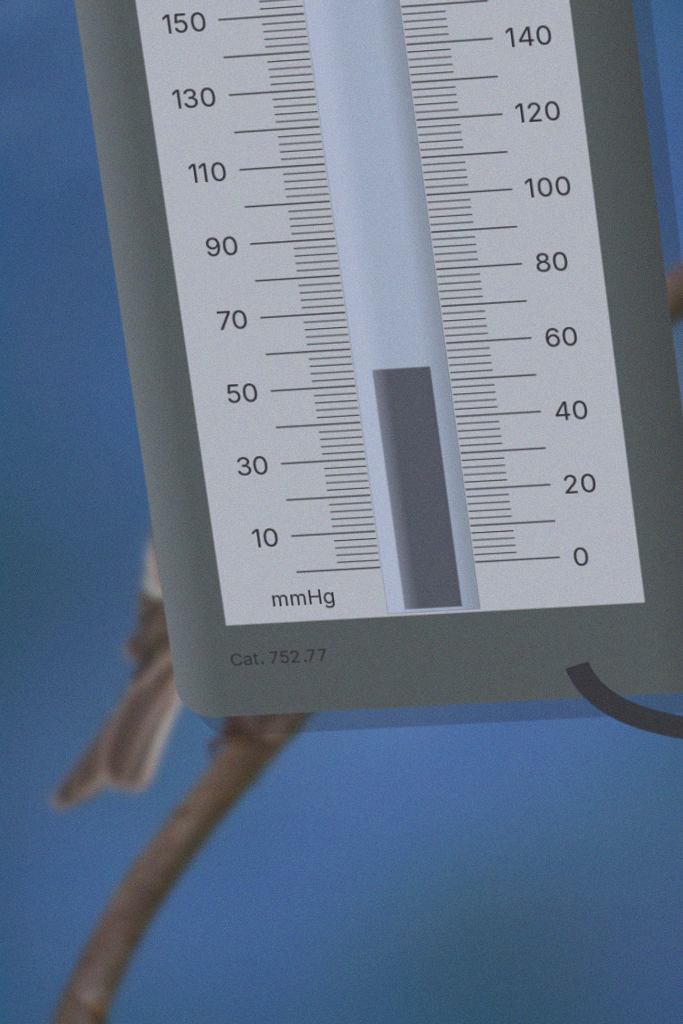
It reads 54 mmHg
